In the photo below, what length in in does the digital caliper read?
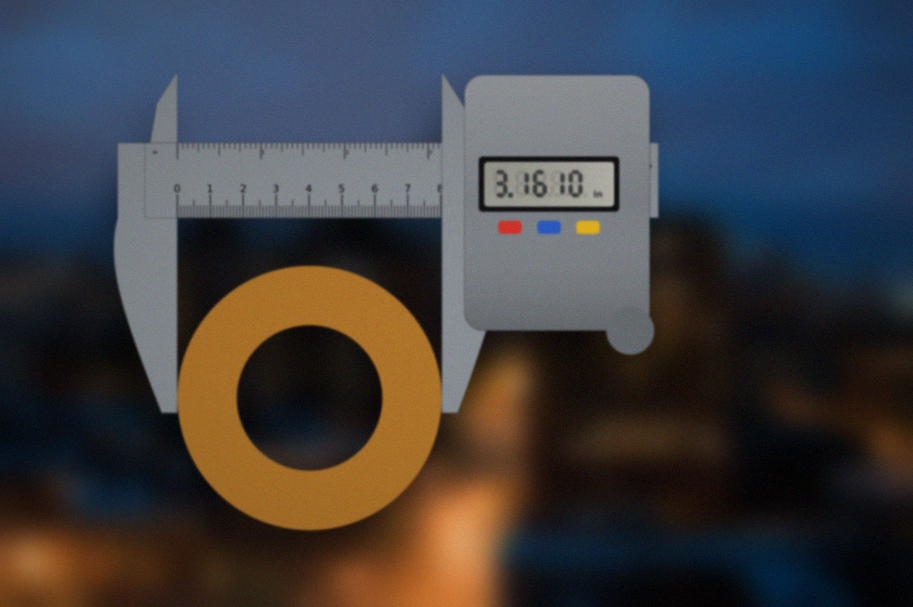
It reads 3.1610 in
